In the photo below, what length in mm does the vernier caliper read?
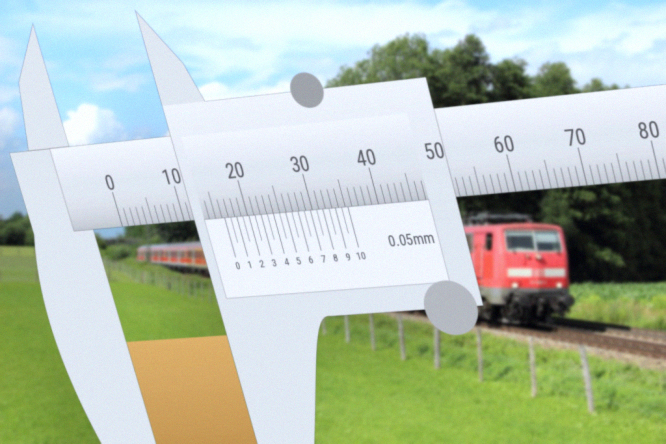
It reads 16.4 mm
